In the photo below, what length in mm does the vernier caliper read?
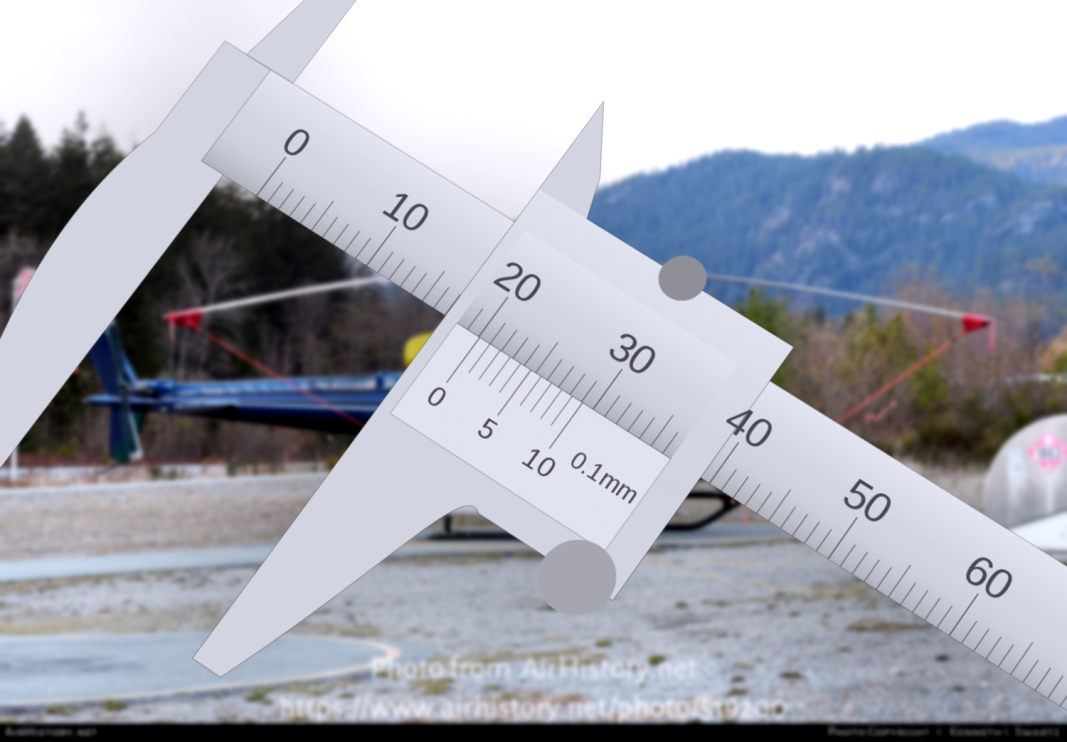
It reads 20.1 mm
